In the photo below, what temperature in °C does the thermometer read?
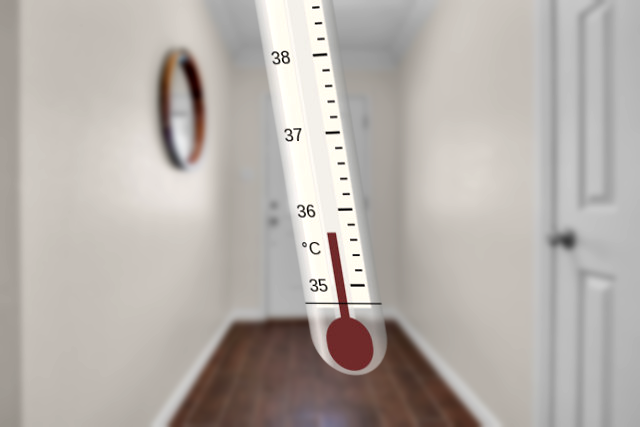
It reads 35.7 °C
